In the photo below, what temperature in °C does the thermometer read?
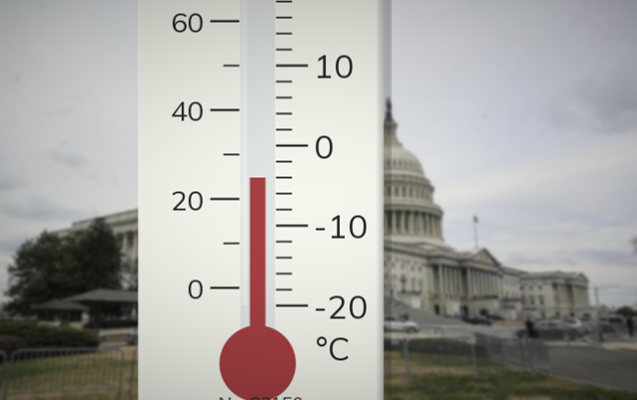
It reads -4 °C
